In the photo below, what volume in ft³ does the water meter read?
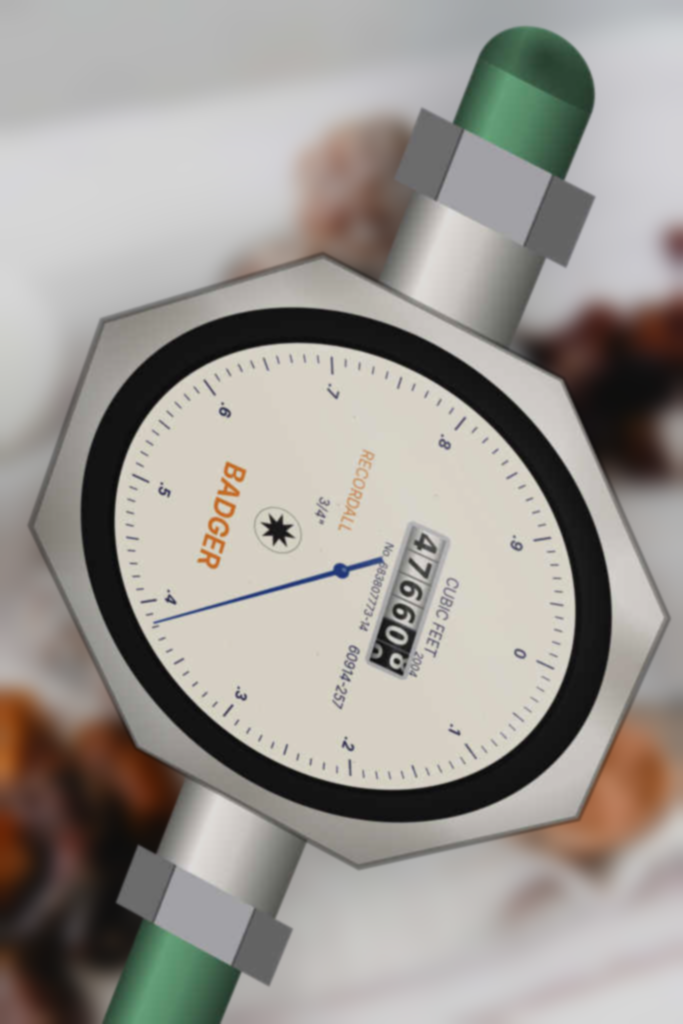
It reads 476608.38 ft³
